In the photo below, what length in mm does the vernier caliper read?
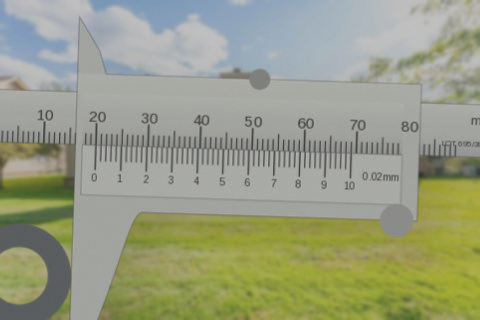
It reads 20.0 mm
